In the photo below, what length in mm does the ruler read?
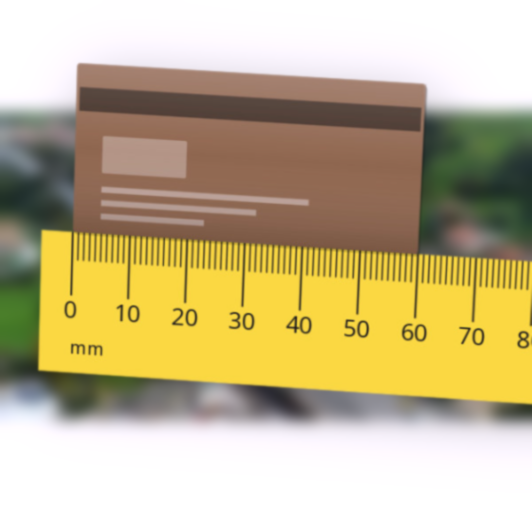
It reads 60 mm
